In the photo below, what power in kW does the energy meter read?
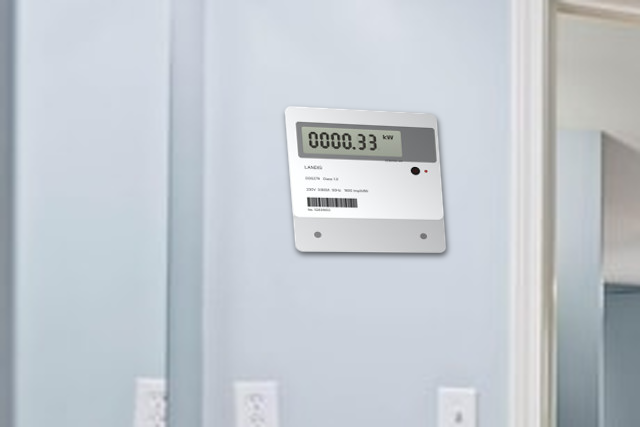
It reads 0.33 kW
